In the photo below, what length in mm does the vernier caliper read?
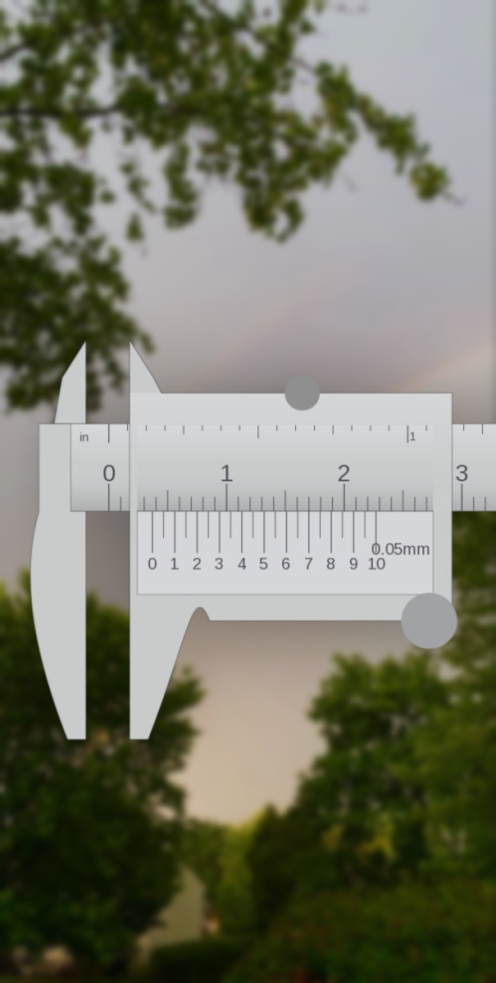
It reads 3.7 mm
